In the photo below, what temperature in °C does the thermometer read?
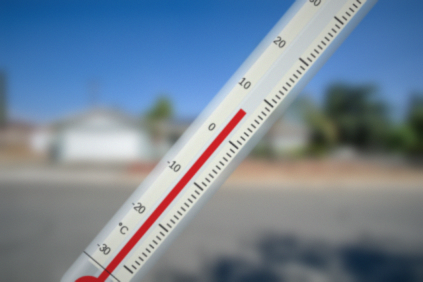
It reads 6 °C
